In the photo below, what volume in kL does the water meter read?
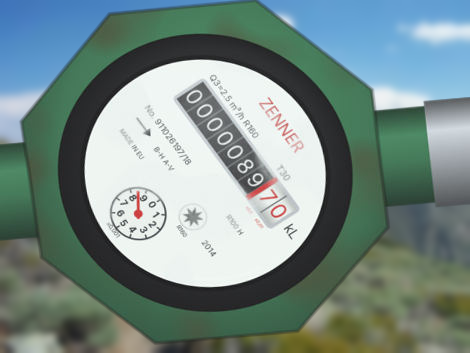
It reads 89.708 kL
